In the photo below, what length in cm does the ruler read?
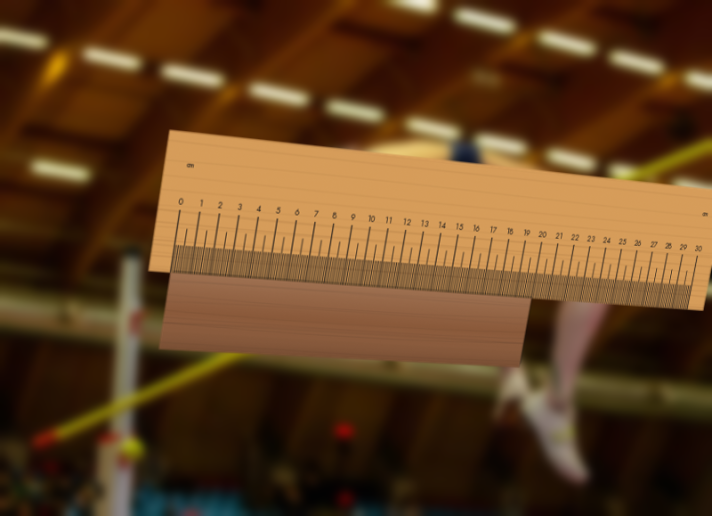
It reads 20 cm
